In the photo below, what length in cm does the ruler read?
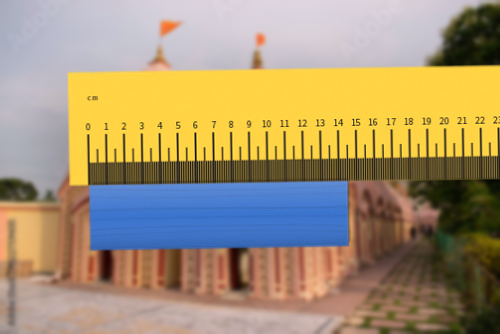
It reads 14.5 cm
